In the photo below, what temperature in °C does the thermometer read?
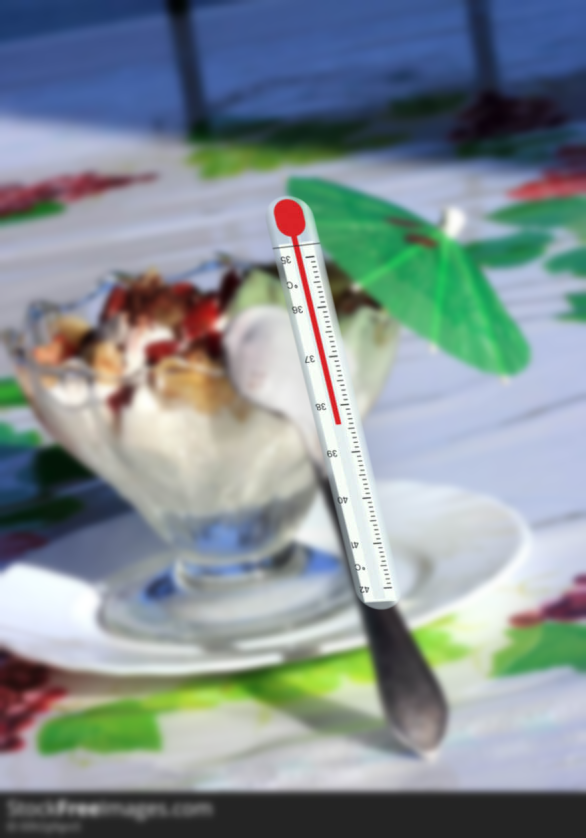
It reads 38.4 °C
